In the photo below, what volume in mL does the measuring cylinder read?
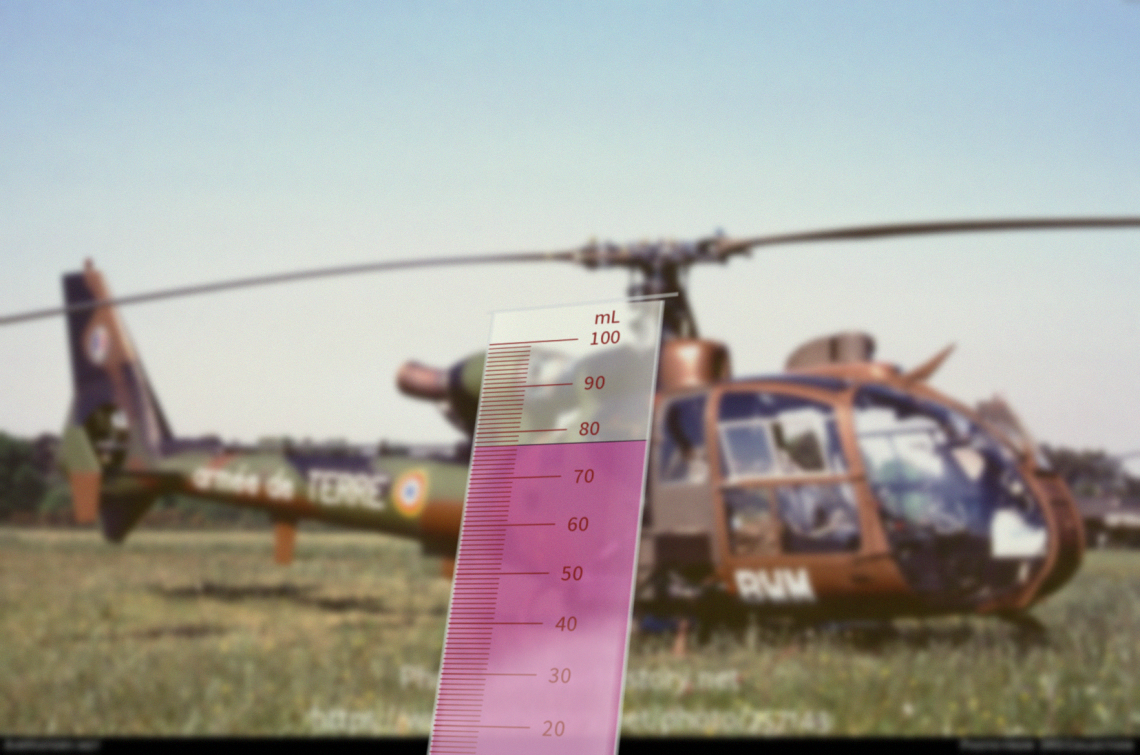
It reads 77 mL
